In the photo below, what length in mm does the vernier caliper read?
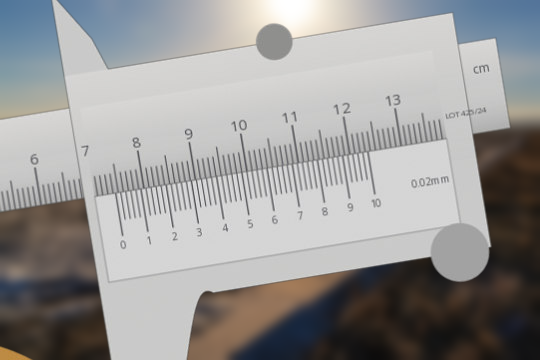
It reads 74.5 mm
